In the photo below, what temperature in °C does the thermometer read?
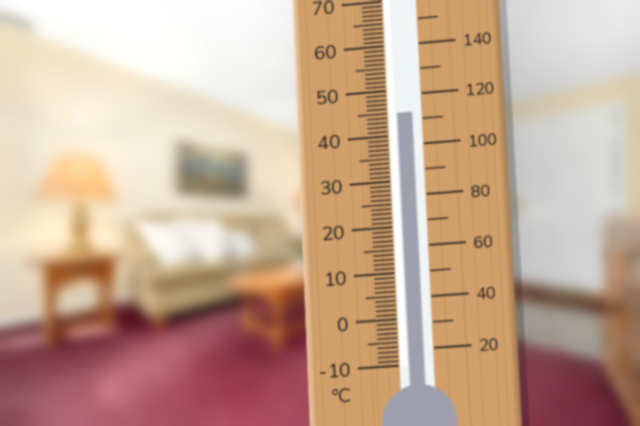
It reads 45 °C
